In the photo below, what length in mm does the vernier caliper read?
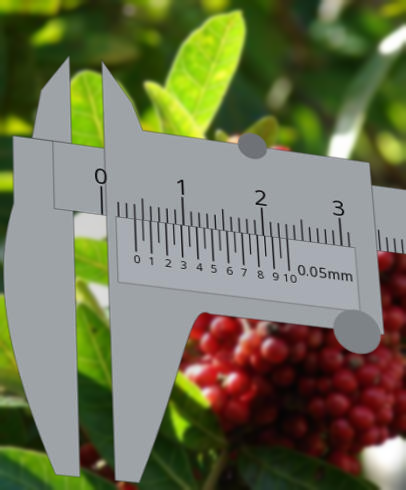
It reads 4.0 mm
